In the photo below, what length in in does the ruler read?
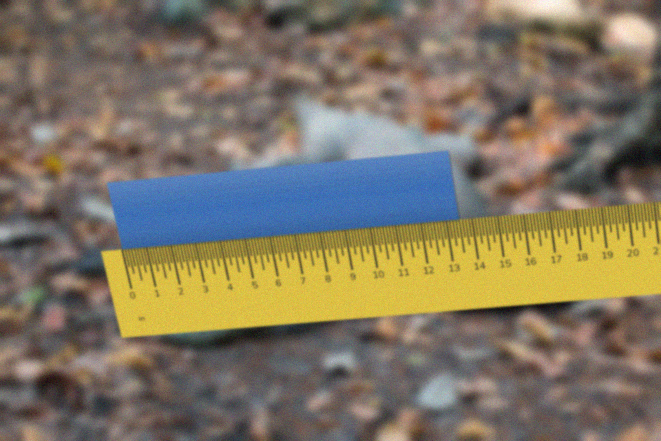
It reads 13.5 in
